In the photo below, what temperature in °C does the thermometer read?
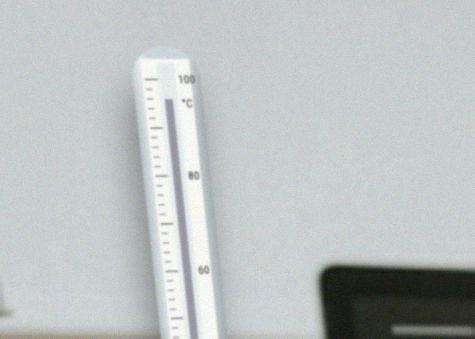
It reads 96 °C
